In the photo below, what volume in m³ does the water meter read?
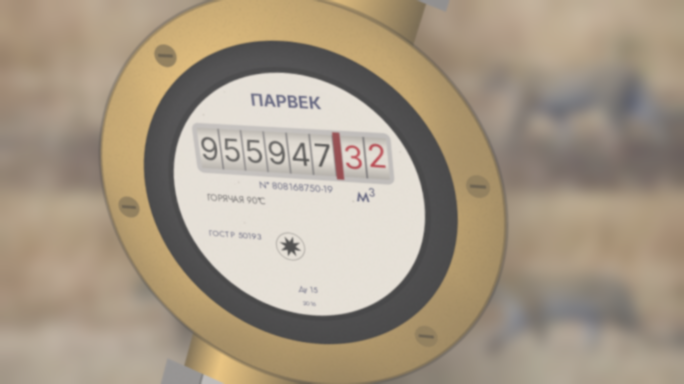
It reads 955947.32 m³
